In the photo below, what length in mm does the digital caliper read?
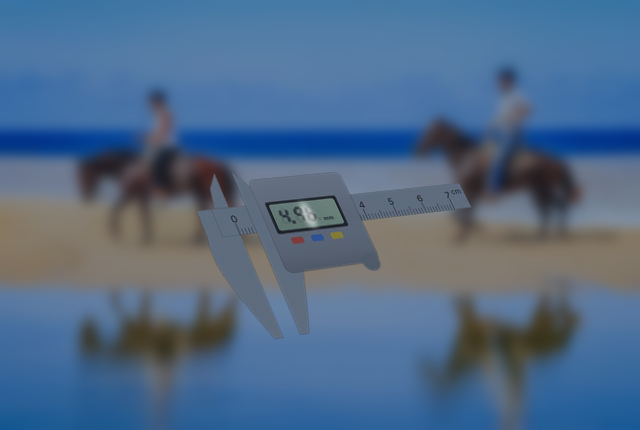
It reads 4.96 mm
